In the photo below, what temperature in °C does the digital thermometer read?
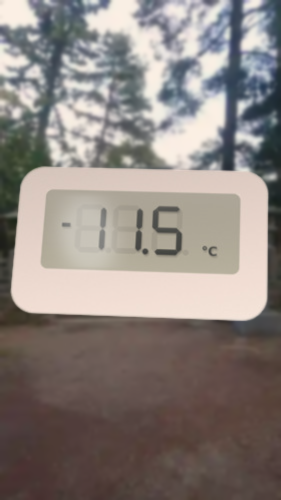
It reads -11.5 °C
